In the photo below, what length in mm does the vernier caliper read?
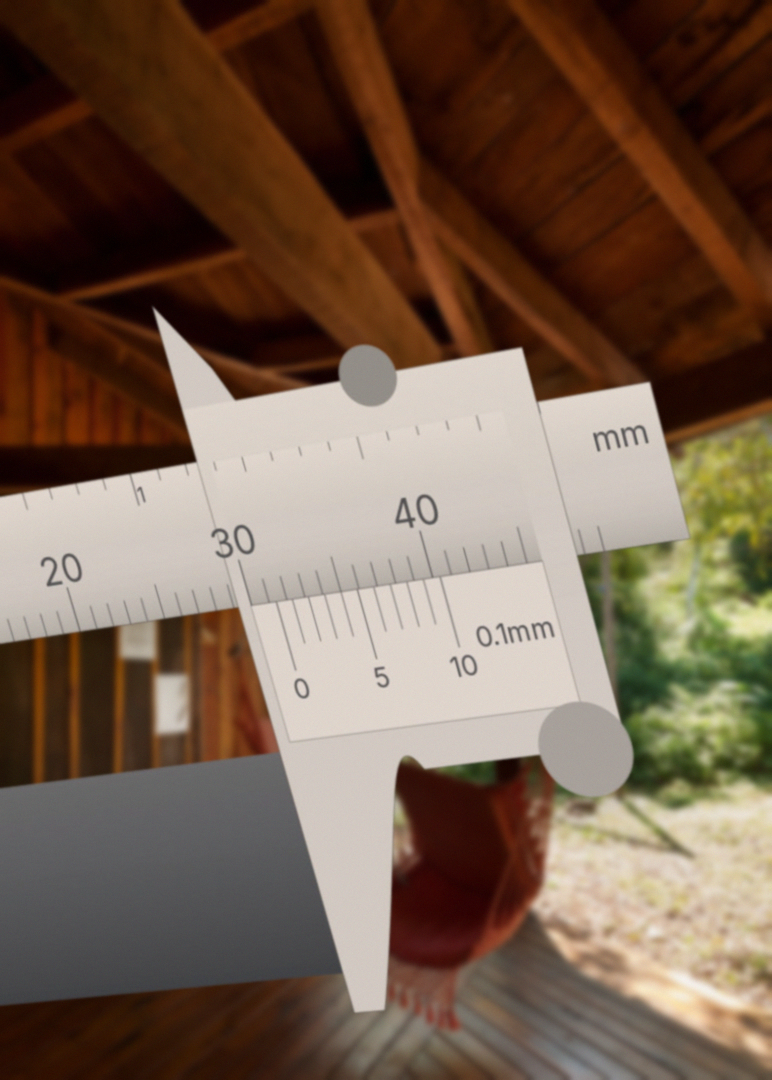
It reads 31.4 mm
